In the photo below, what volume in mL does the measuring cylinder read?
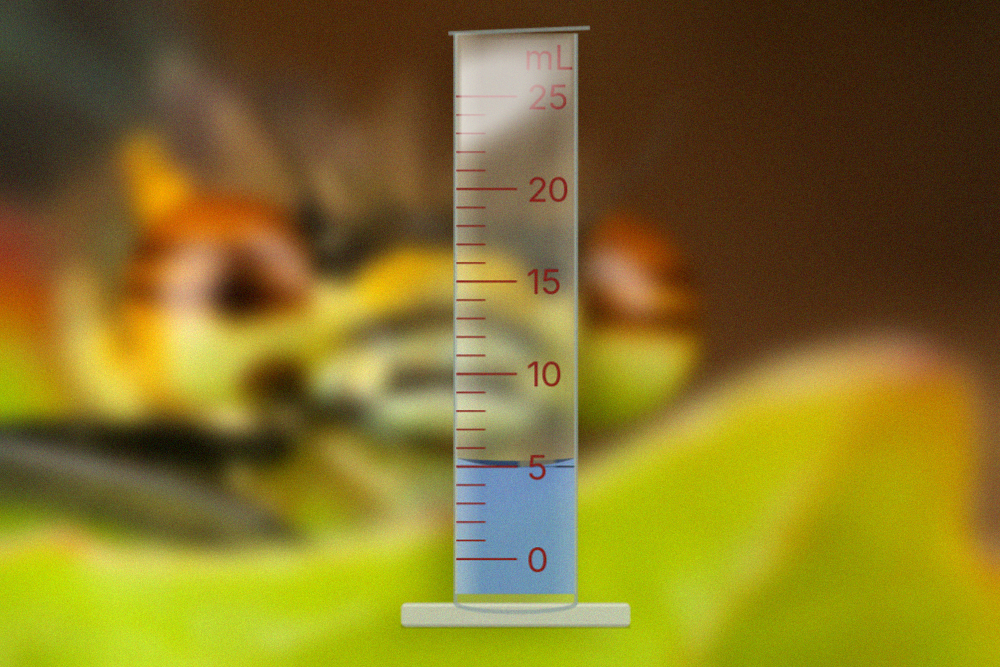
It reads 5 mL
